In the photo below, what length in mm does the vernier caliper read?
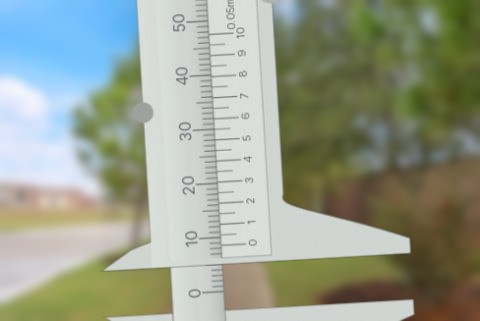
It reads 8.5 mm
